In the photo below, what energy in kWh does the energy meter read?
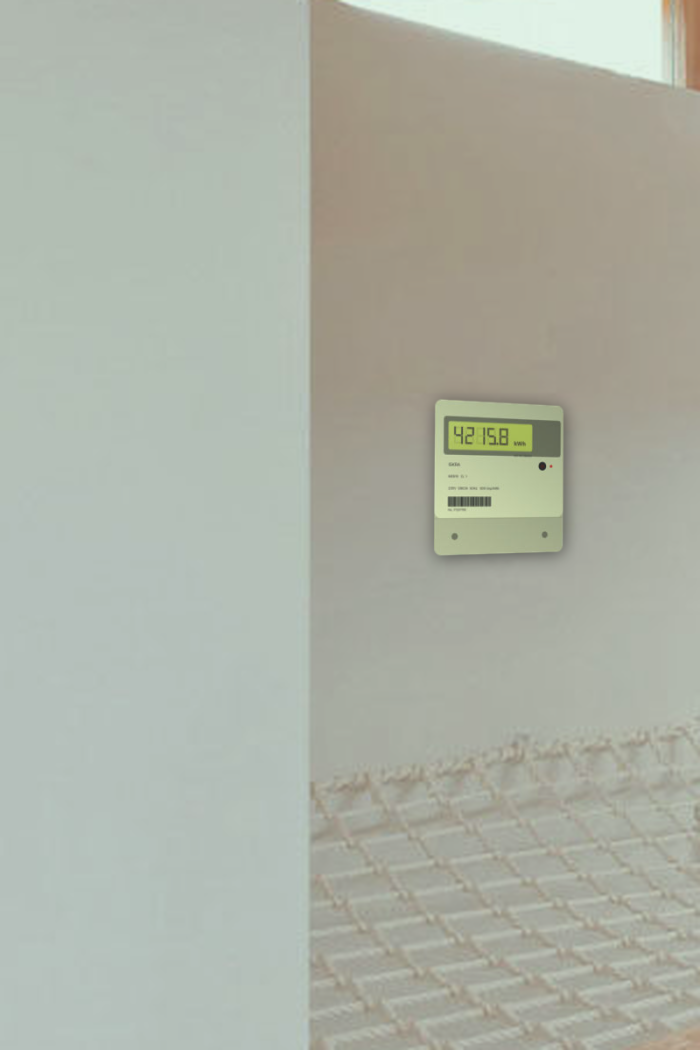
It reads 4215.8 kWh
